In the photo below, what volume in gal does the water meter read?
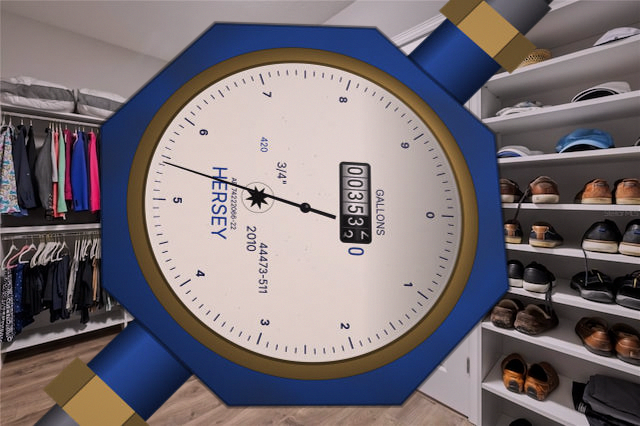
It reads 35325.4 gal
